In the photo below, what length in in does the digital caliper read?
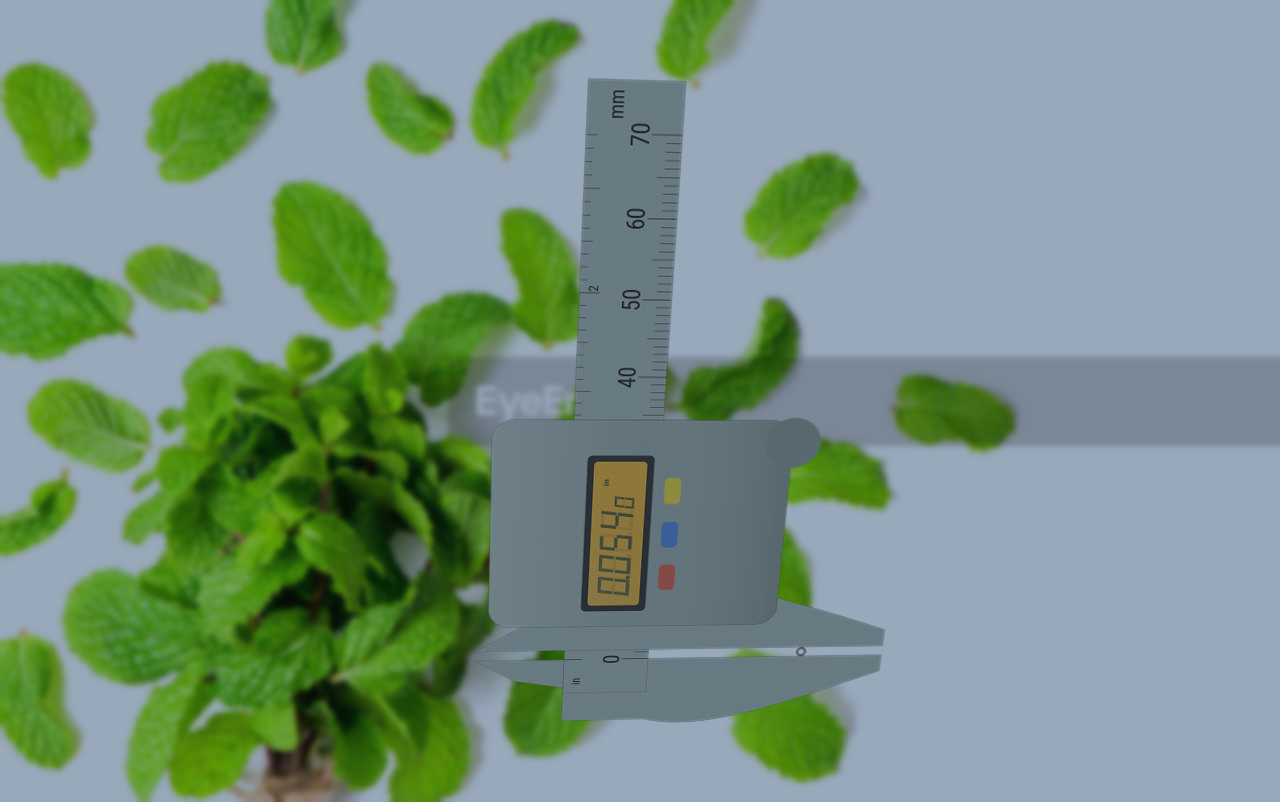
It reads 0.0540 in
